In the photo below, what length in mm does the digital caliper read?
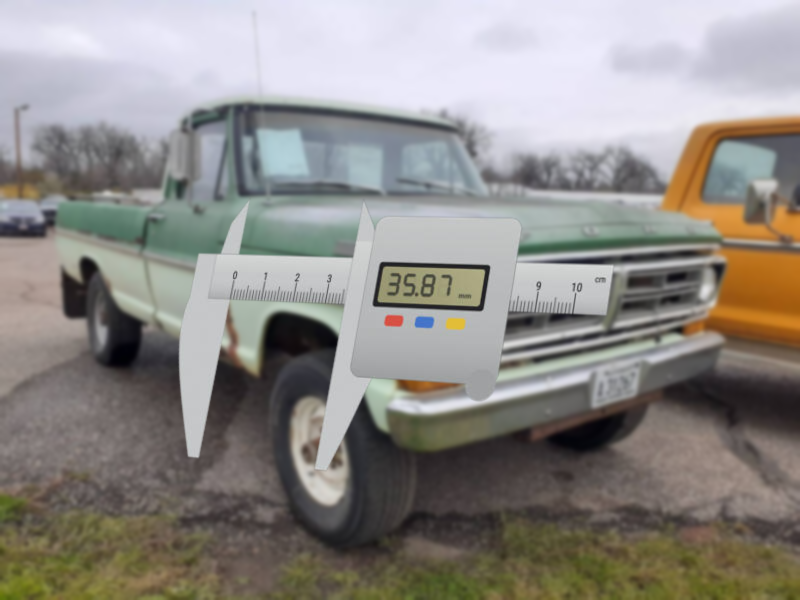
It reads 35.87 mm
